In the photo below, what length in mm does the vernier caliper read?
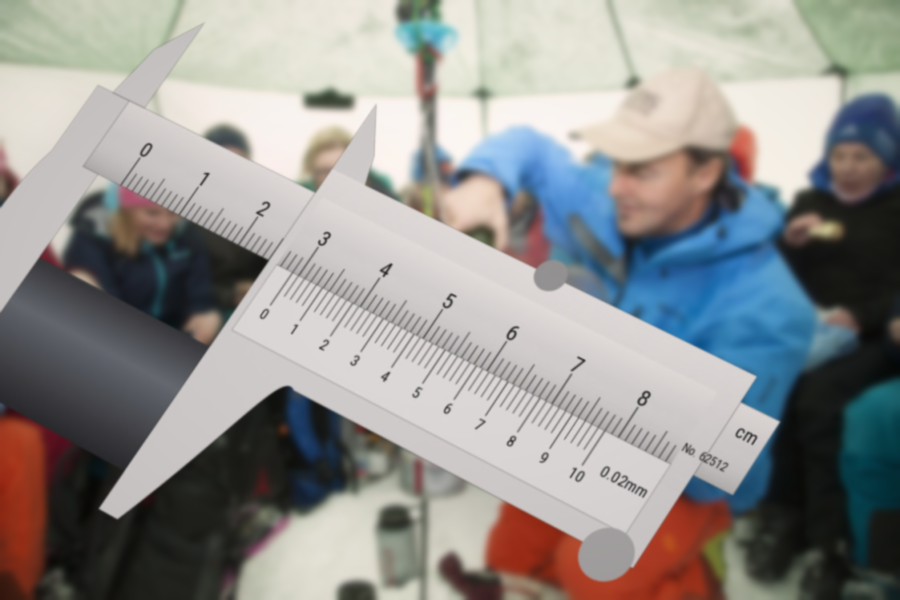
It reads 29.0 mm
